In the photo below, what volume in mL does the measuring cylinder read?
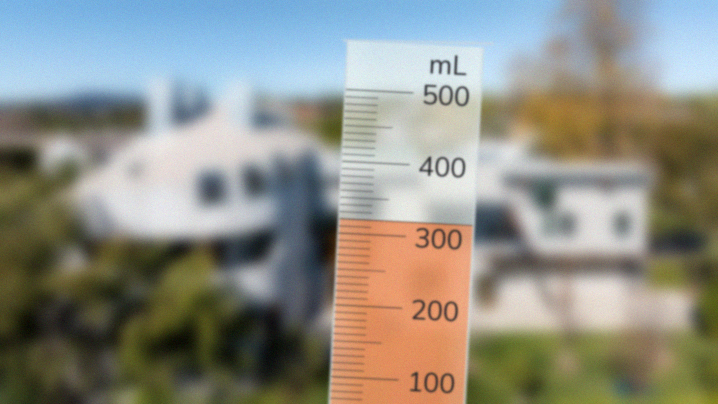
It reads 320 mL
